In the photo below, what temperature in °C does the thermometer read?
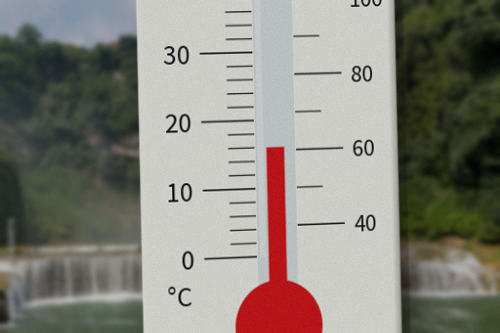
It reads 16 °C
